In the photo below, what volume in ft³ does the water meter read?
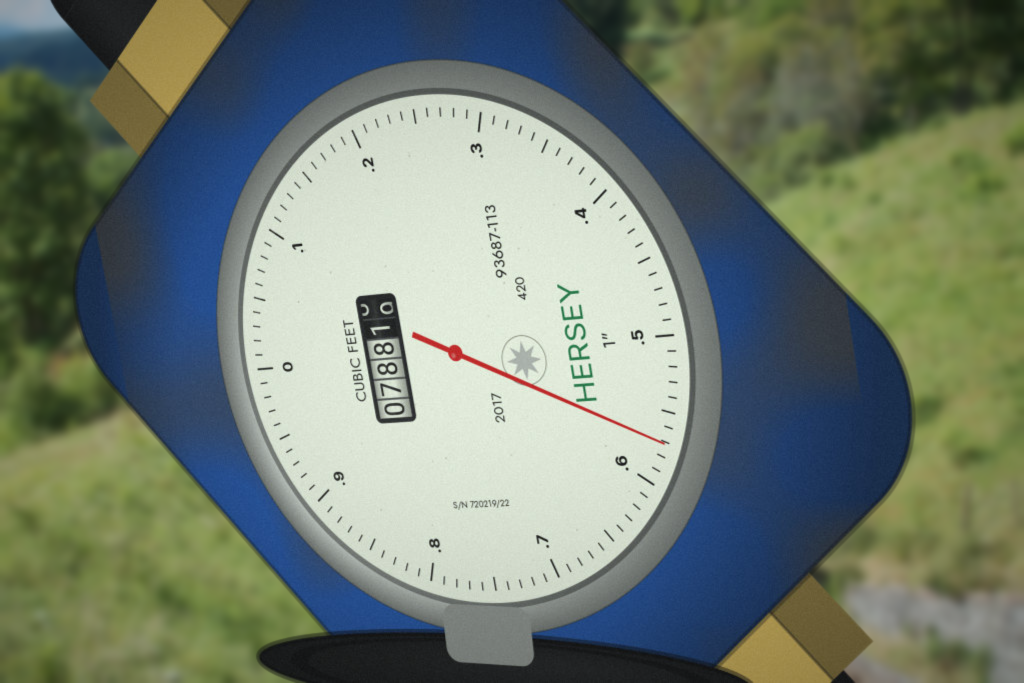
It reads 78818.57 ft³
